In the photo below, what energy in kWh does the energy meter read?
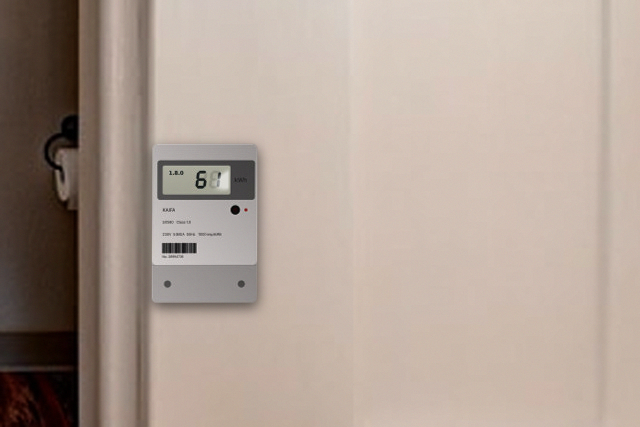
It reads 61 kWh
